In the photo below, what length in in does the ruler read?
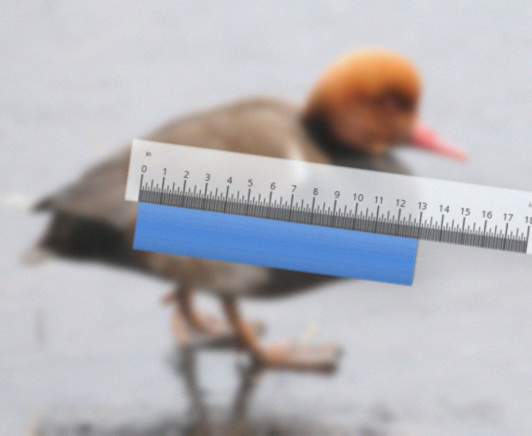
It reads 13 in
